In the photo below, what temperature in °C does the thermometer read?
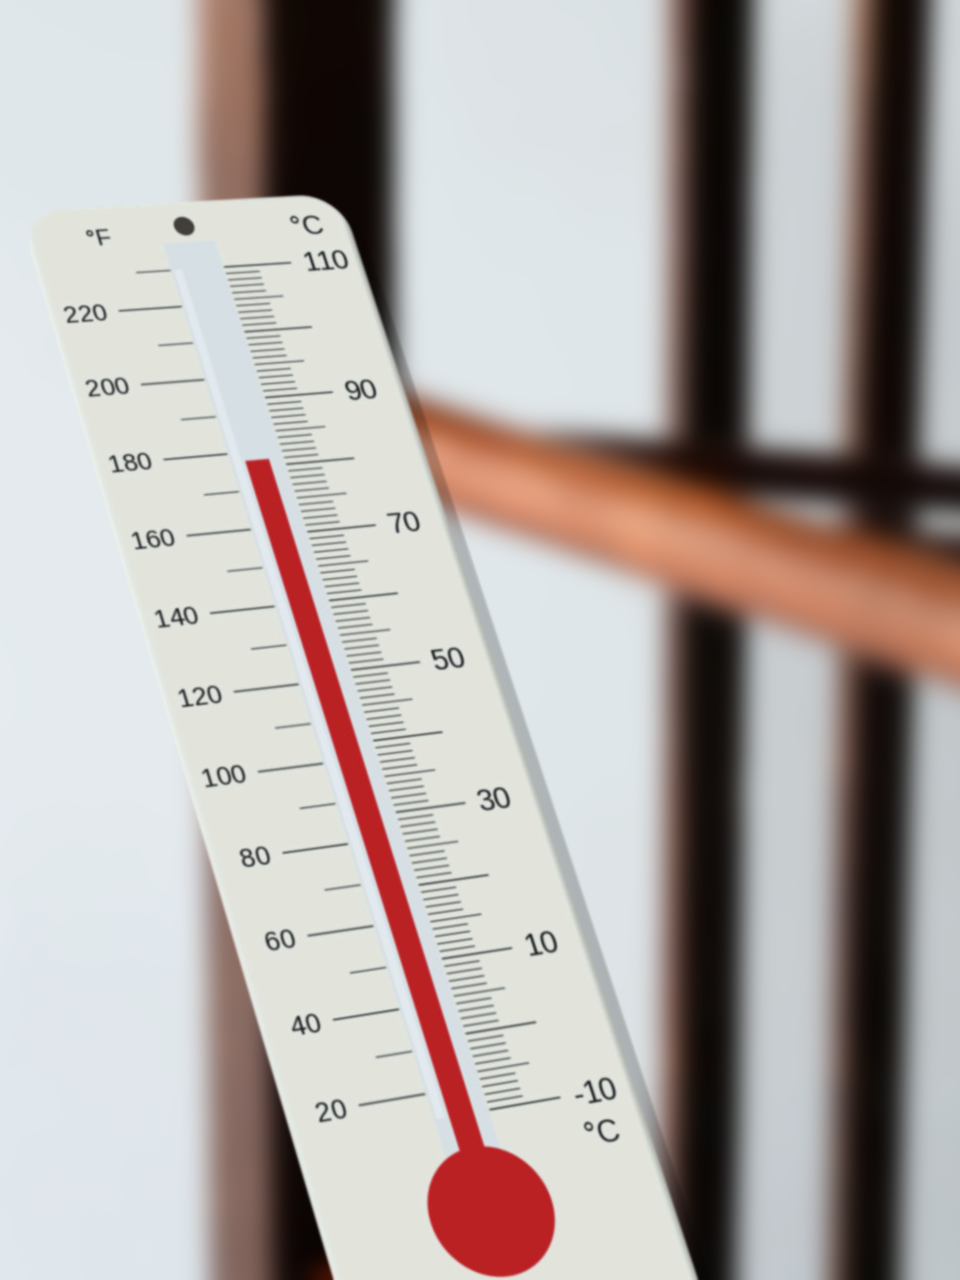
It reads 81 °C
